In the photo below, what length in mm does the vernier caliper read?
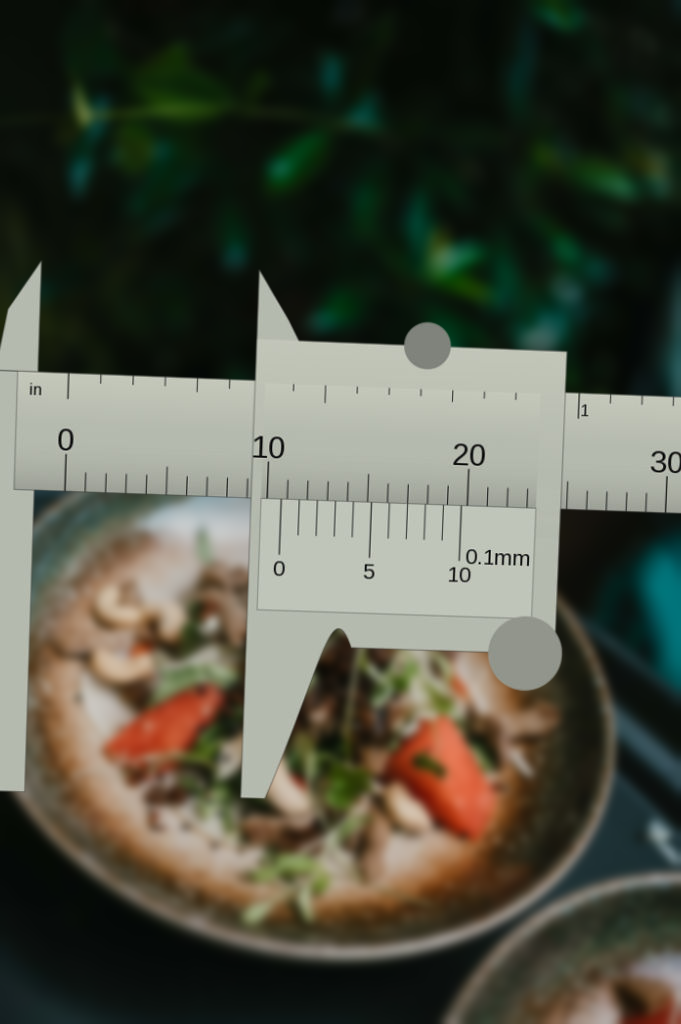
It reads 10.7 mm
